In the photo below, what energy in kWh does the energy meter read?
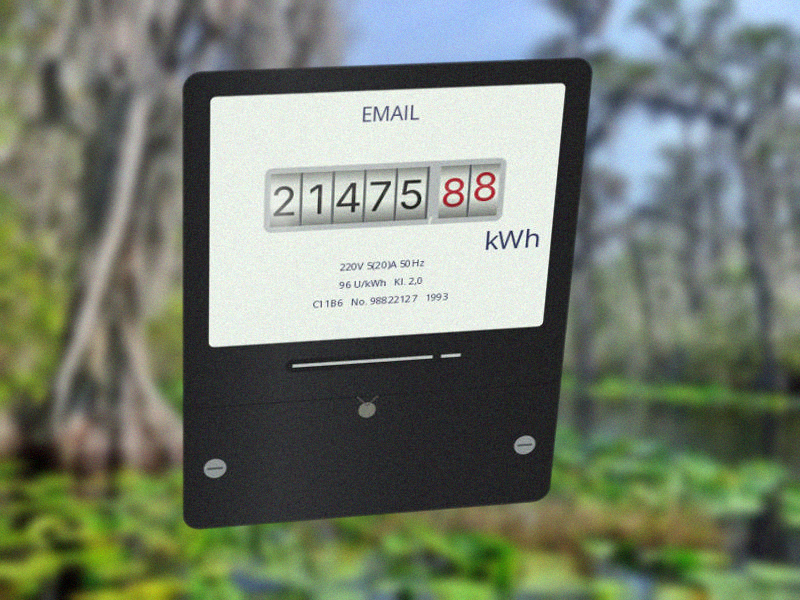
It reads 21475.88 kWh
